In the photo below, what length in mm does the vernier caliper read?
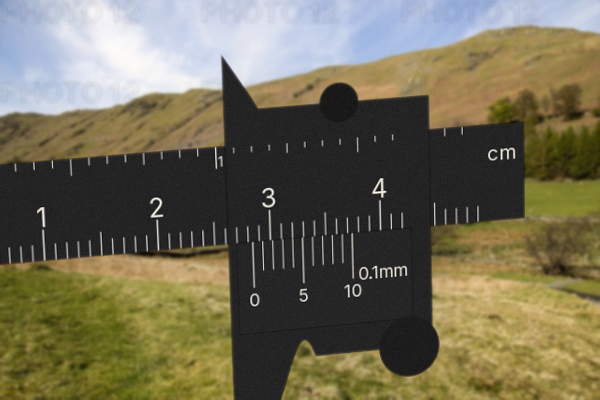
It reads 28.4 mm
